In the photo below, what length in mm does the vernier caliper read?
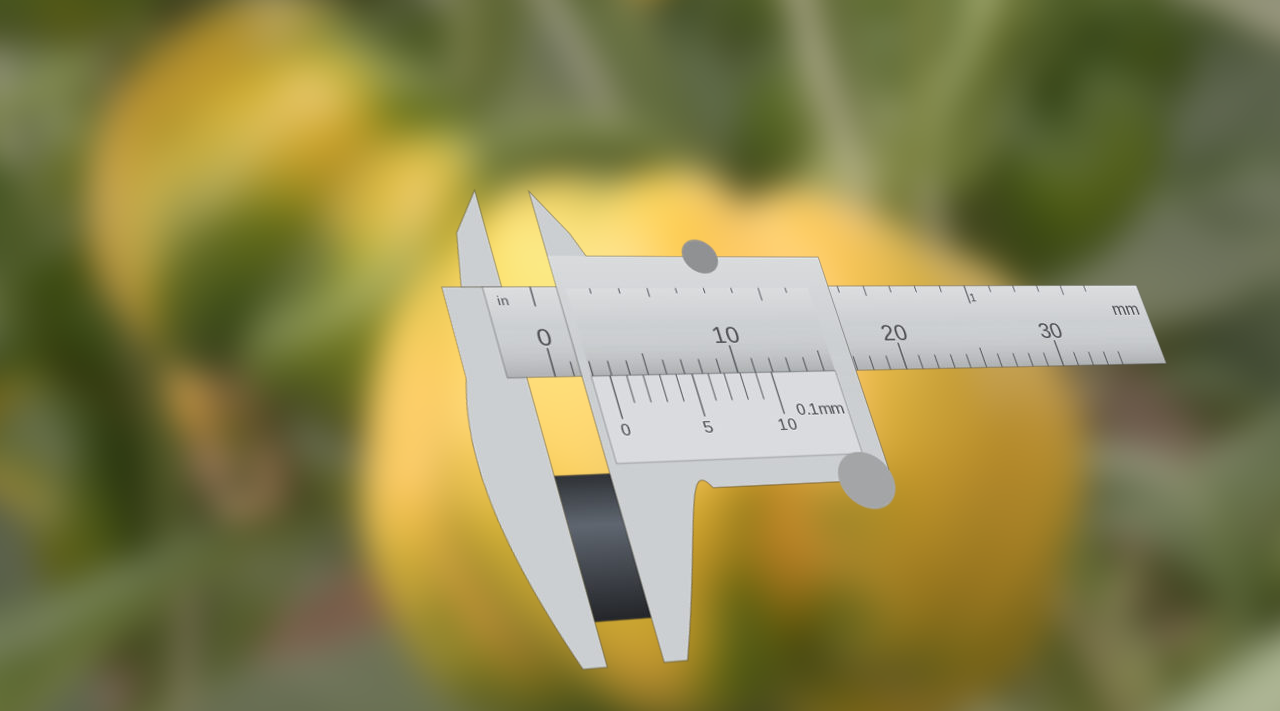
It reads 2.9 mm
